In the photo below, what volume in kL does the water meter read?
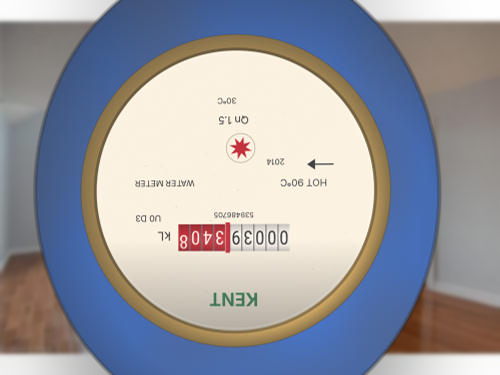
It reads 39.3408 kL
